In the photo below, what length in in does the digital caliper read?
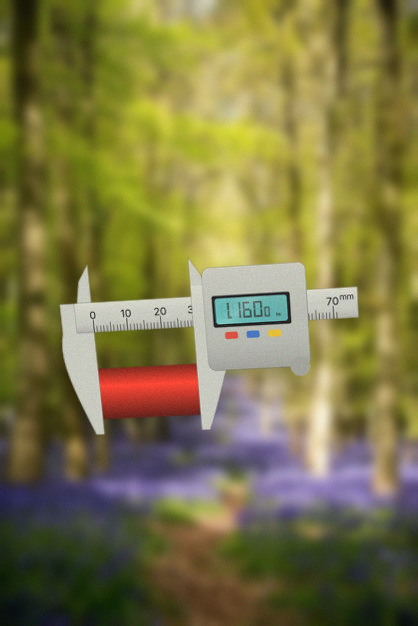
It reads 1.1600 in
